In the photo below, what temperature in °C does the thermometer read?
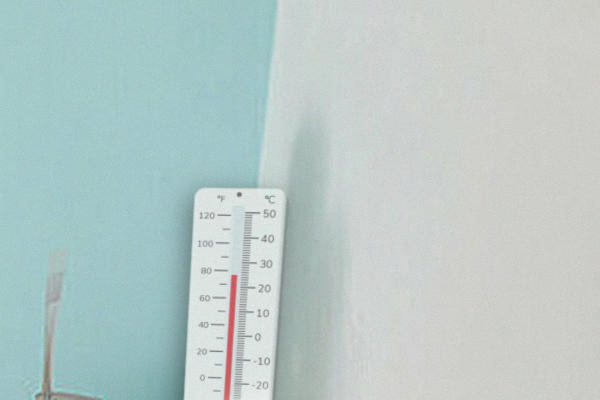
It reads 25 °C
